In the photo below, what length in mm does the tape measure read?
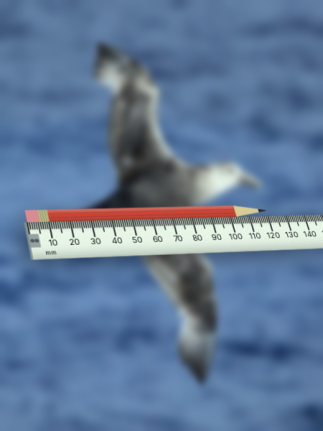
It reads 120 mm
